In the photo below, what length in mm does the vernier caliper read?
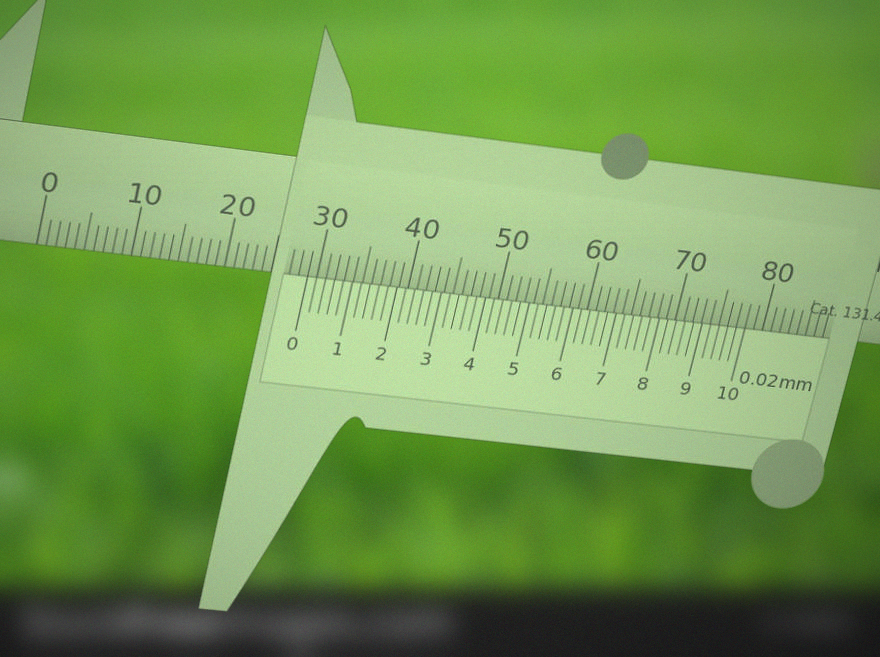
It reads 29.0 mm
